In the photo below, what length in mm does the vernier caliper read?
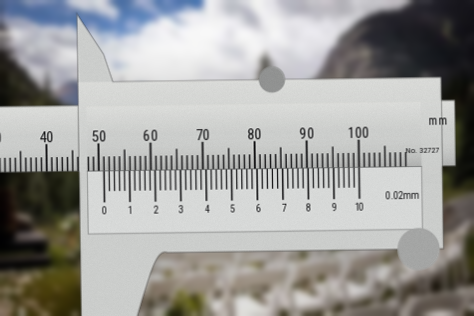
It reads 51.0 mm
